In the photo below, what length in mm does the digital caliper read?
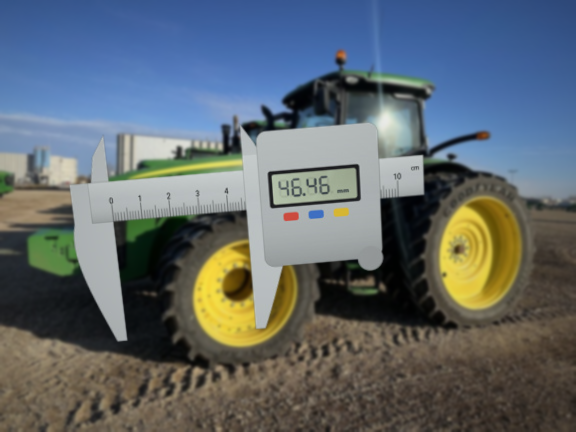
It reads 46.46 mm
